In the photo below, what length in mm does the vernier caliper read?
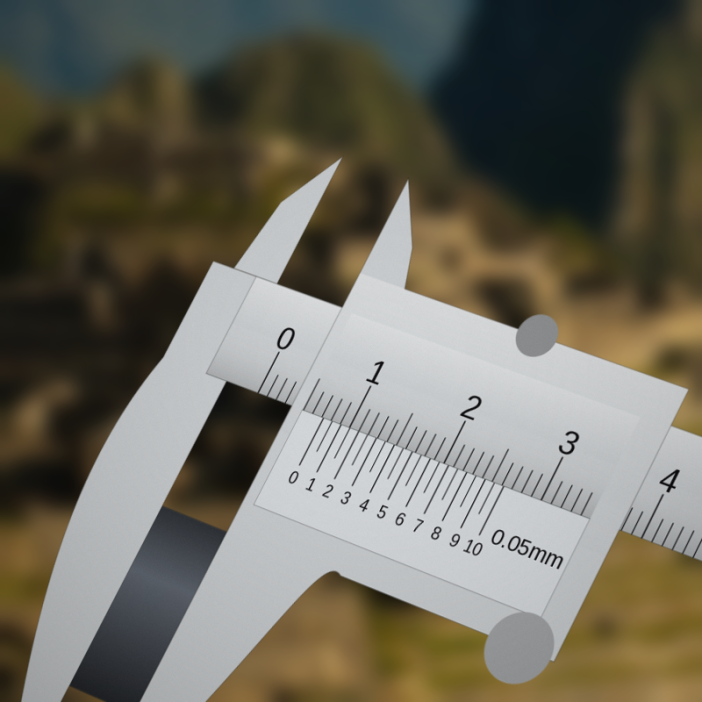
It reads 7.2 mm
